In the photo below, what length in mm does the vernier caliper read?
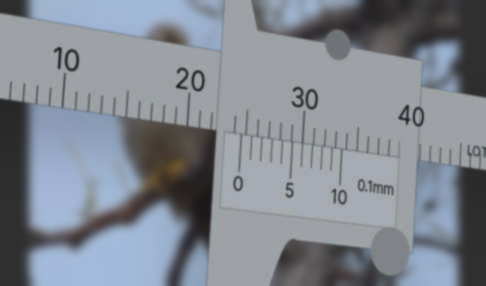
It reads 24.6 mm
